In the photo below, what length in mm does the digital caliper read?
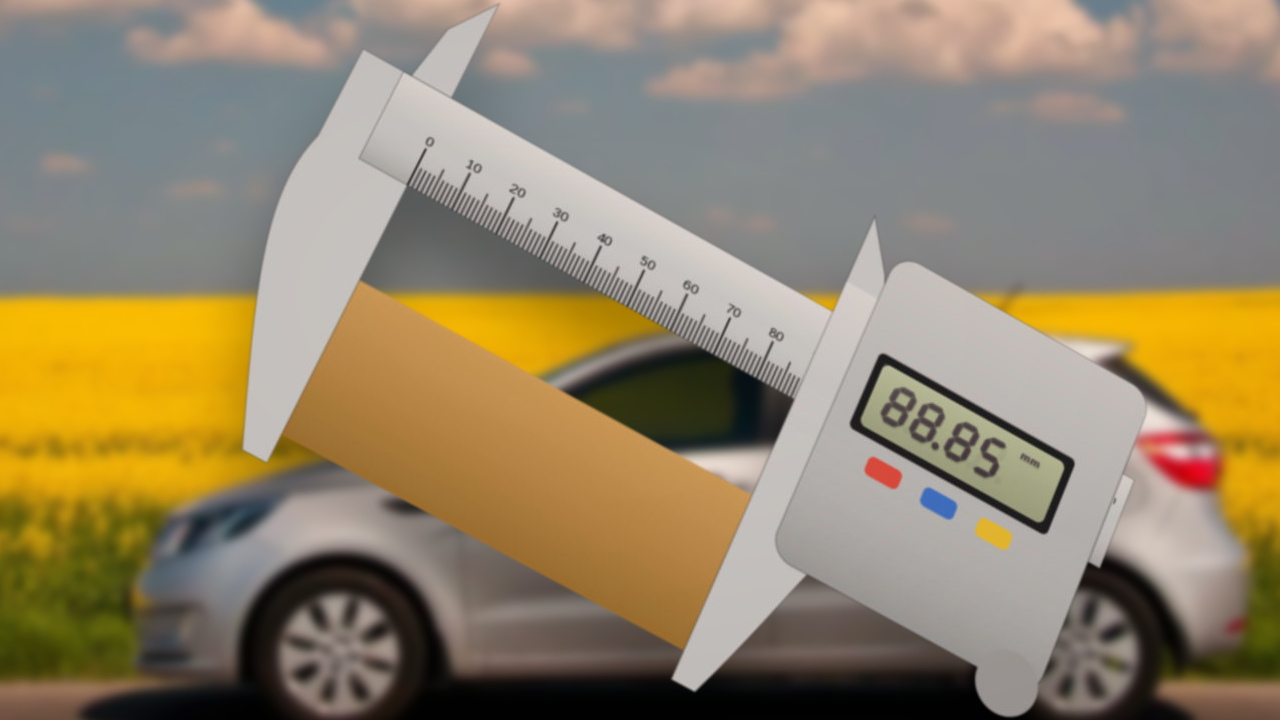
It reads 88.85 mm
